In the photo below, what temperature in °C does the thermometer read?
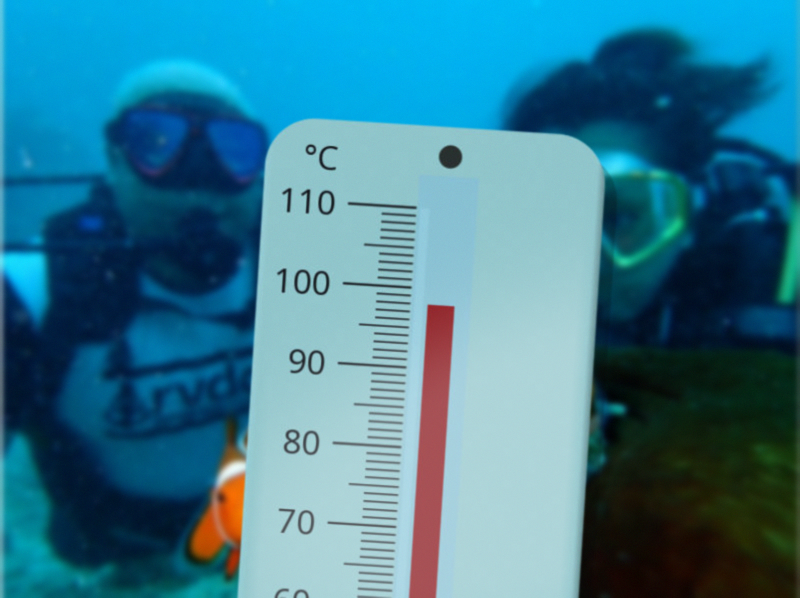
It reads 98 °C
